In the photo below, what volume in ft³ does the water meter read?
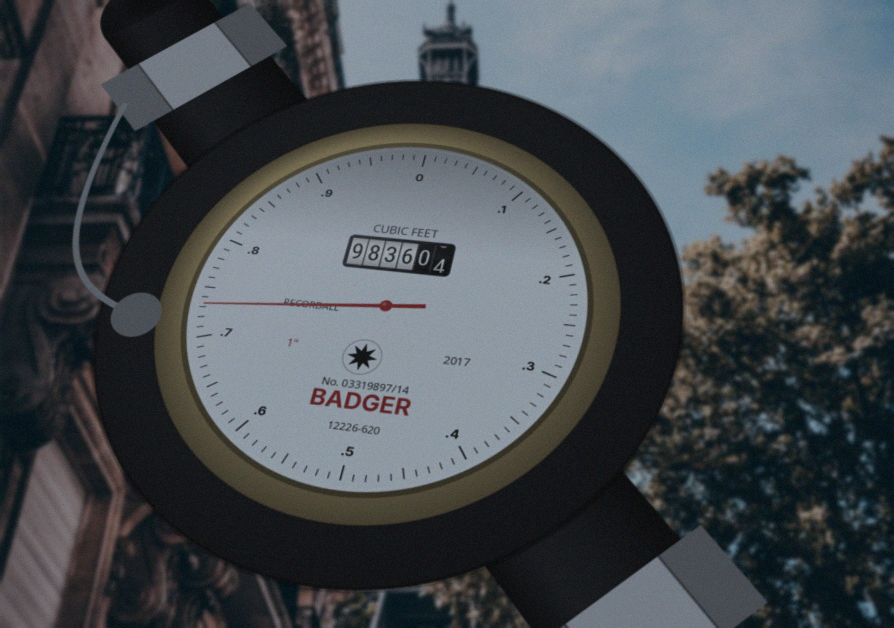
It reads 983603.73 ft³
